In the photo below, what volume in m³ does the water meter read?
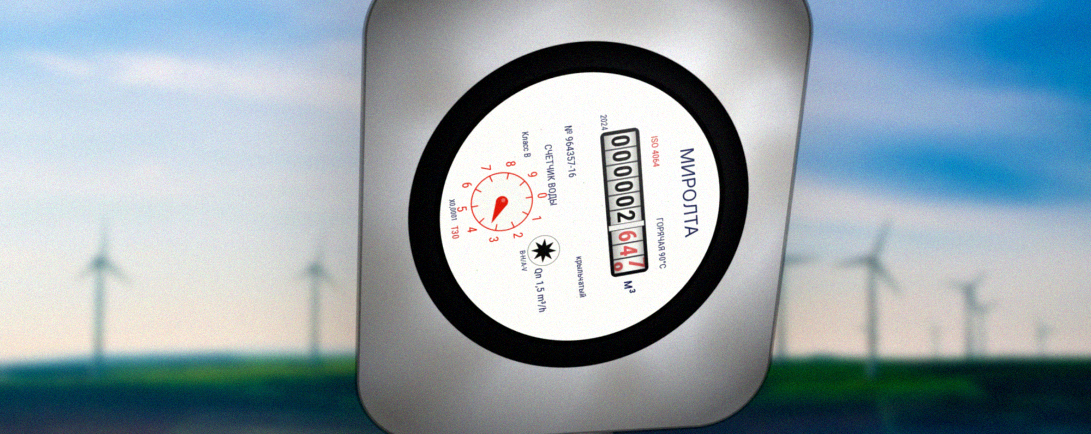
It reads 2.6473 m³
